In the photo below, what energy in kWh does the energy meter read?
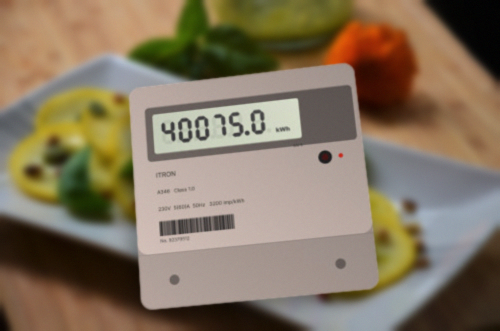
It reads 40075.0 kWh
